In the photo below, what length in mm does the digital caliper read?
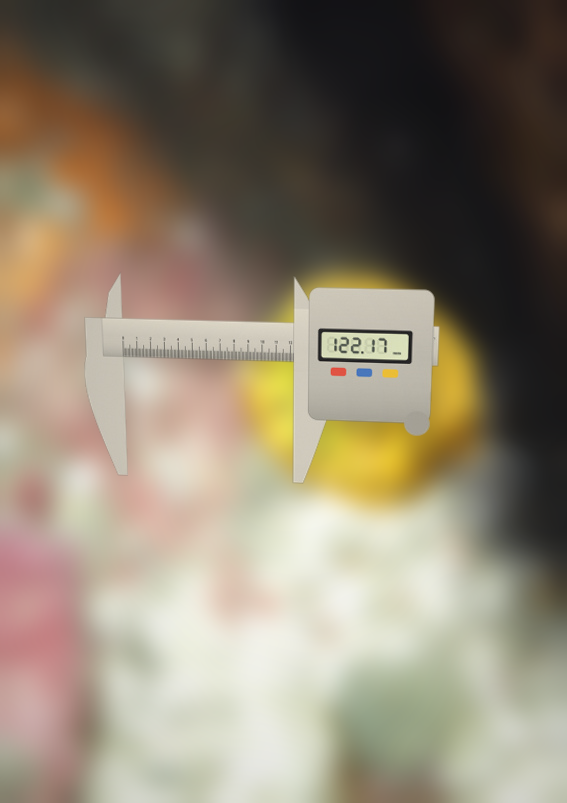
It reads 122.17 mm
